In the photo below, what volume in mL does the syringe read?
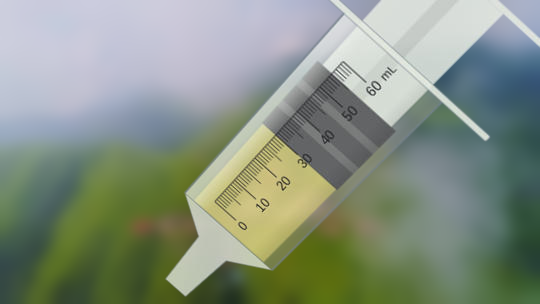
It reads 30 mL
